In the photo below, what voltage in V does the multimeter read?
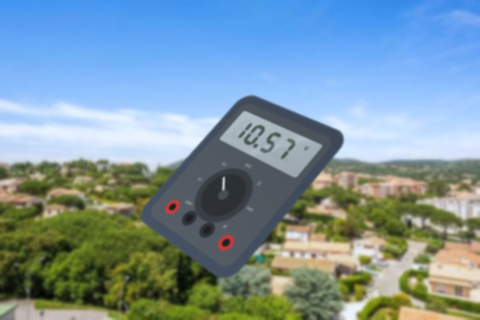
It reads 10.57 V
